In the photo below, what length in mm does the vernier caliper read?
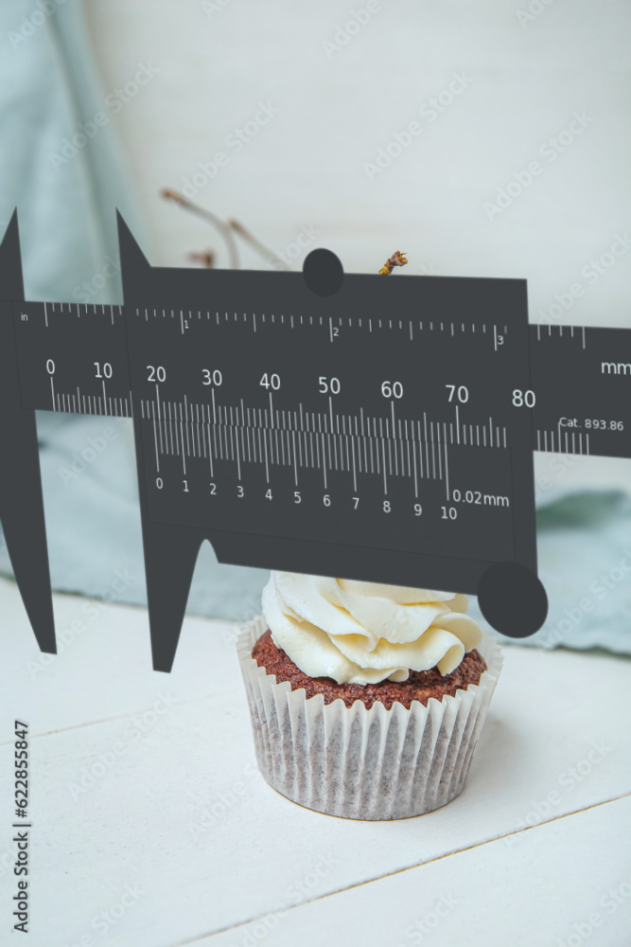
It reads 19.0 mm
